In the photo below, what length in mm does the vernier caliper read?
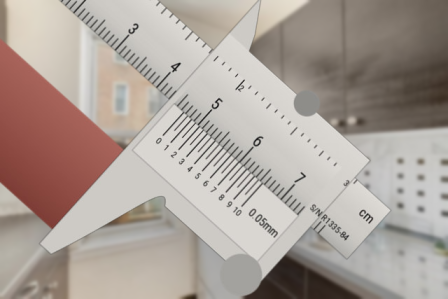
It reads 46.6 mm
